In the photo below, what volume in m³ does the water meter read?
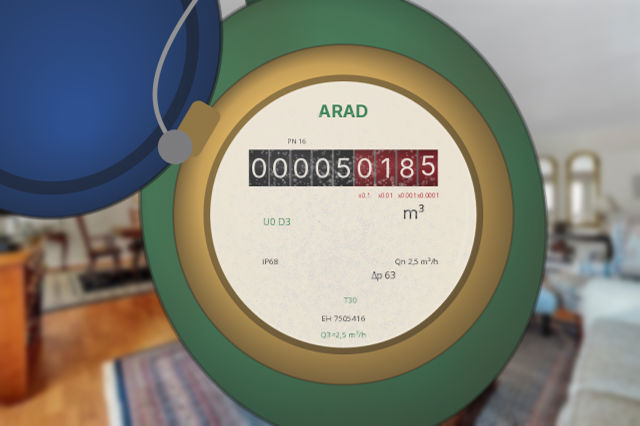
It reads 5.0185 m³
